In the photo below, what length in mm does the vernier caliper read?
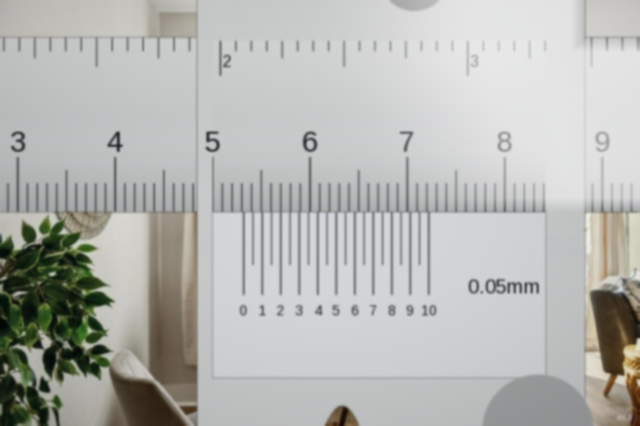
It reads 53.2 mm
